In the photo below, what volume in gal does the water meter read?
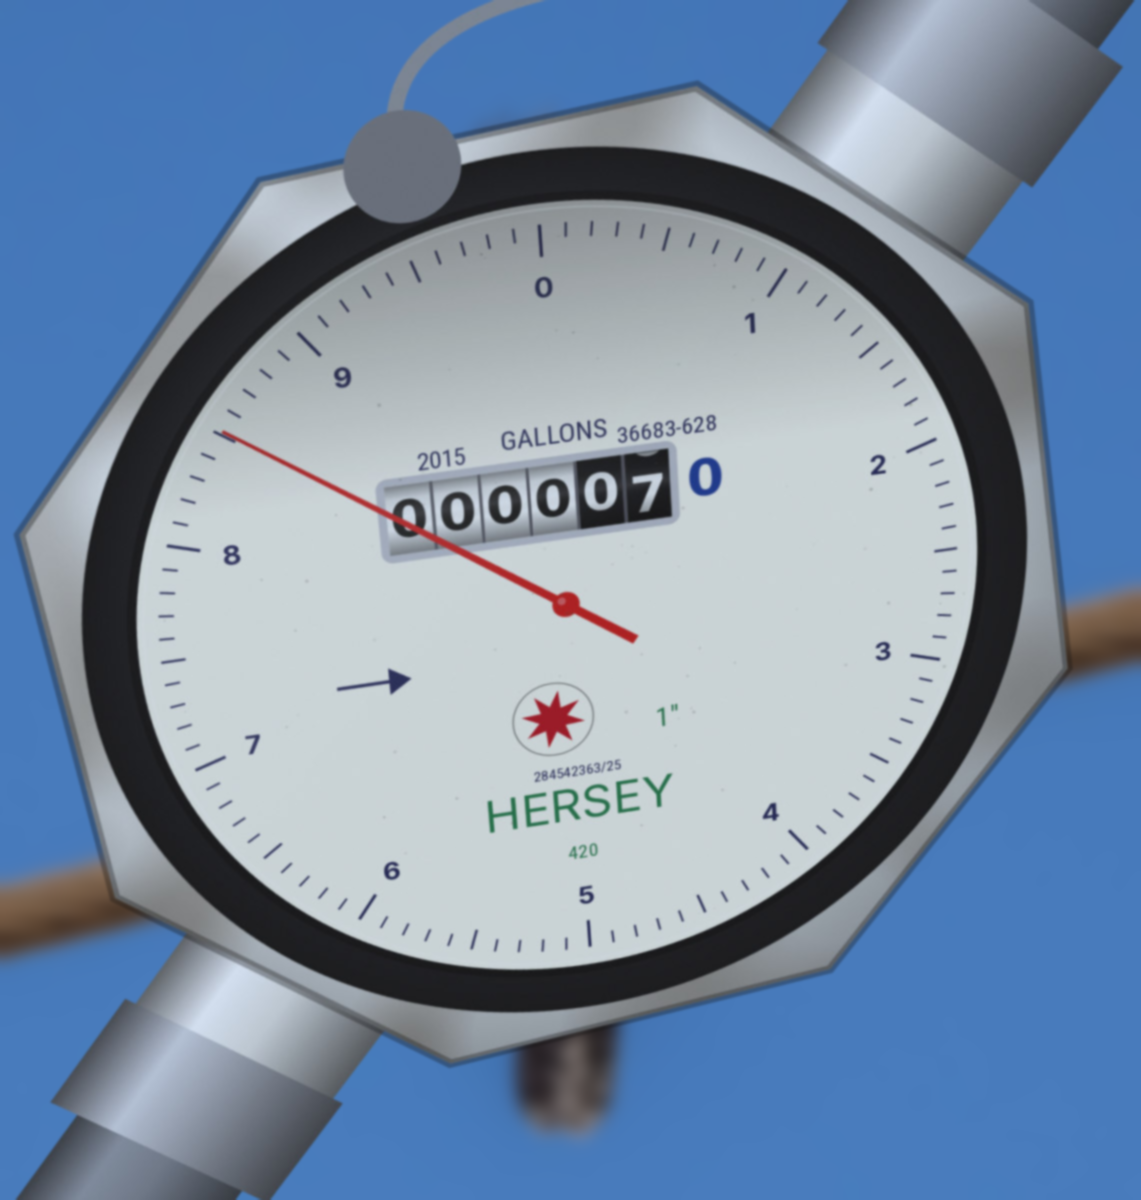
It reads 68.5 gal
